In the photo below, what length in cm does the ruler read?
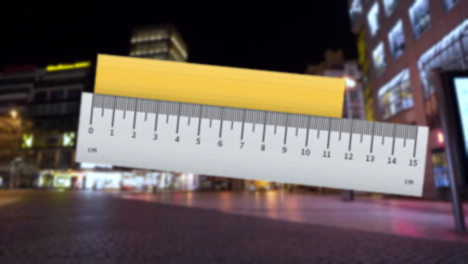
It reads 11.5 cm
